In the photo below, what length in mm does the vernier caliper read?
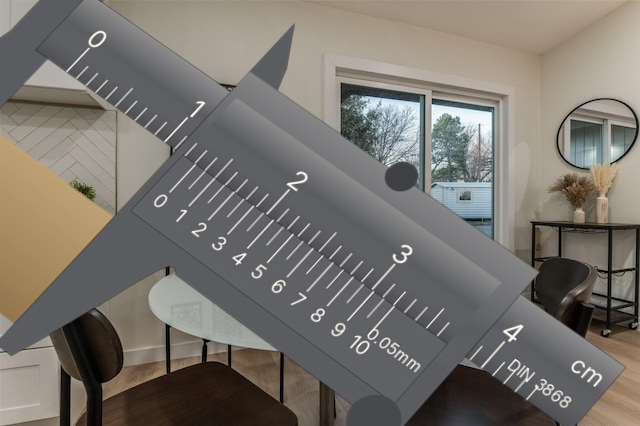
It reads 13.1 mm
